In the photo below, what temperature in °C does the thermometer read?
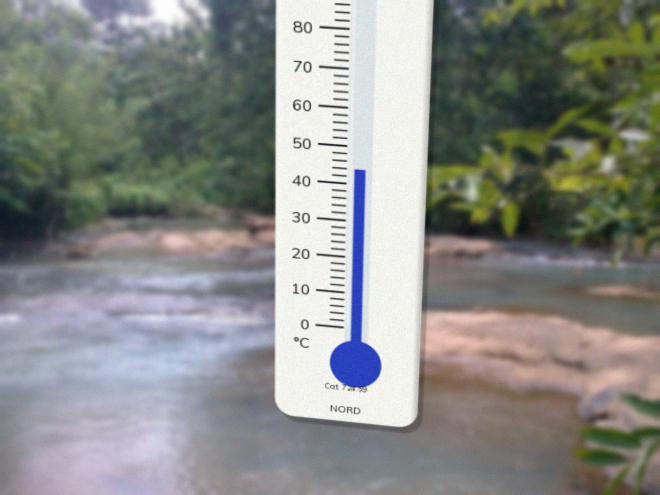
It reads 44 °C
